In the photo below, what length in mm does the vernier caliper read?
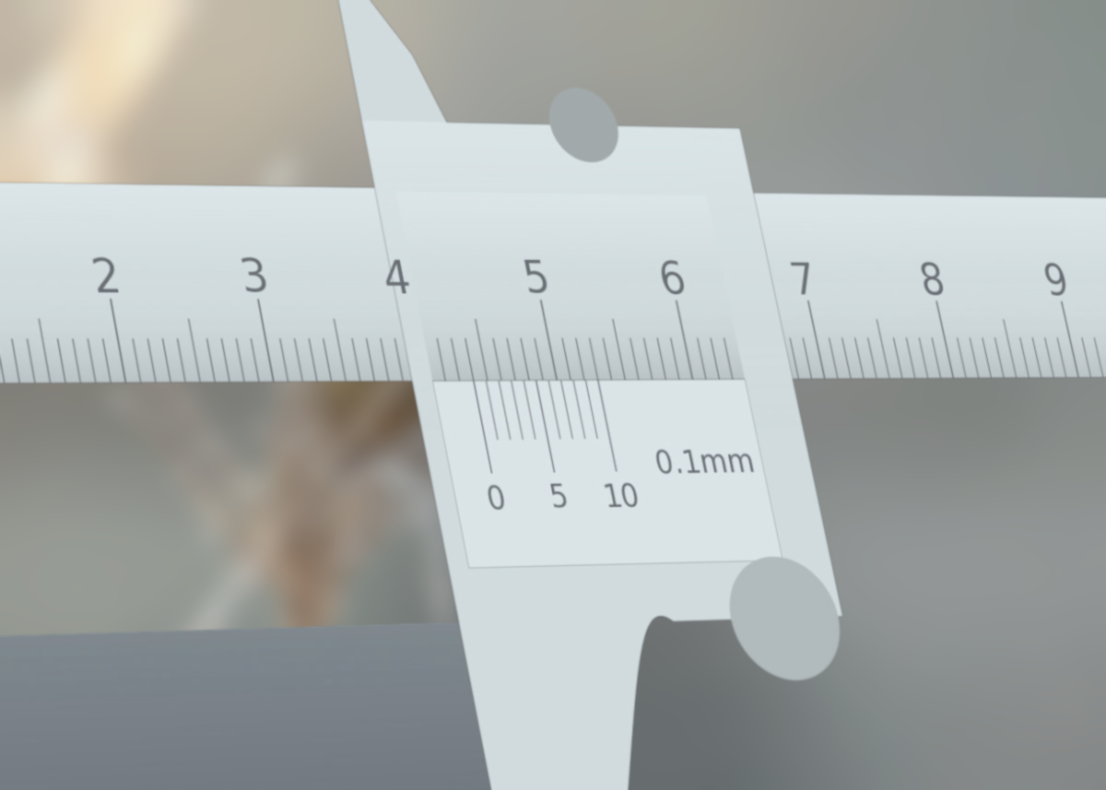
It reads 44.0 mm
